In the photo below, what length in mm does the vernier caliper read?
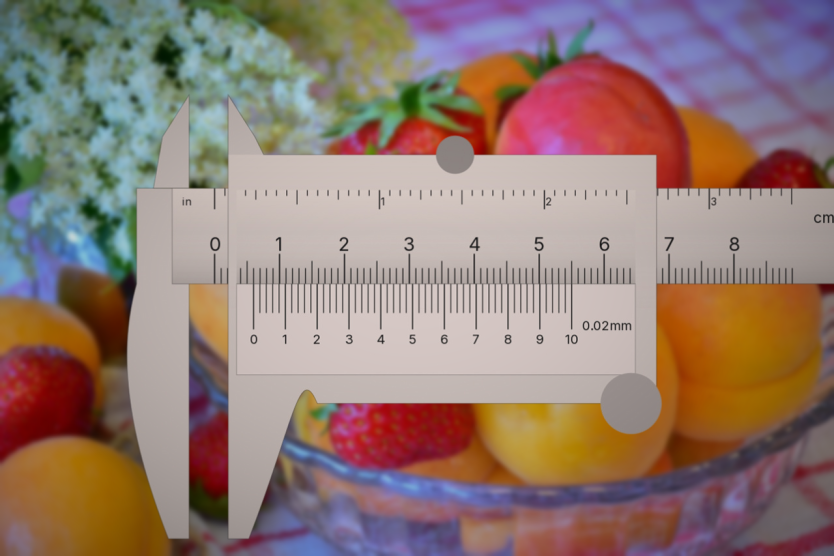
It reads 6.0 mm
